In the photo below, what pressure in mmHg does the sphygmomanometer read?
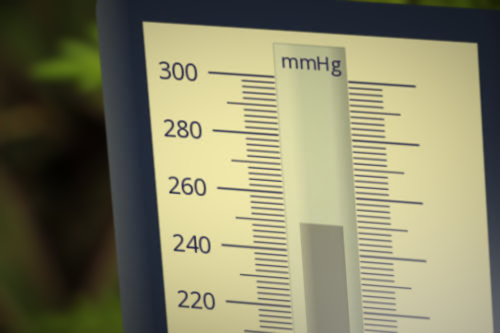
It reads 250 mmHg
